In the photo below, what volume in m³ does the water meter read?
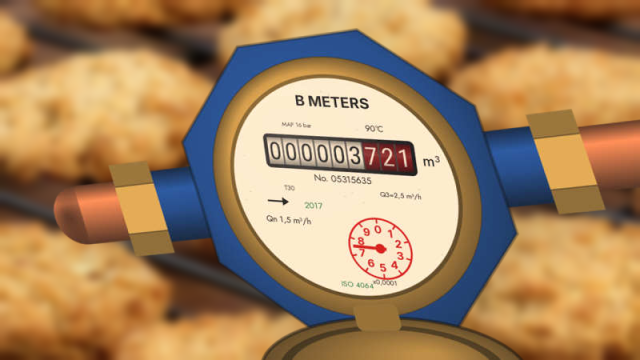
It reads 3.7217 m³
